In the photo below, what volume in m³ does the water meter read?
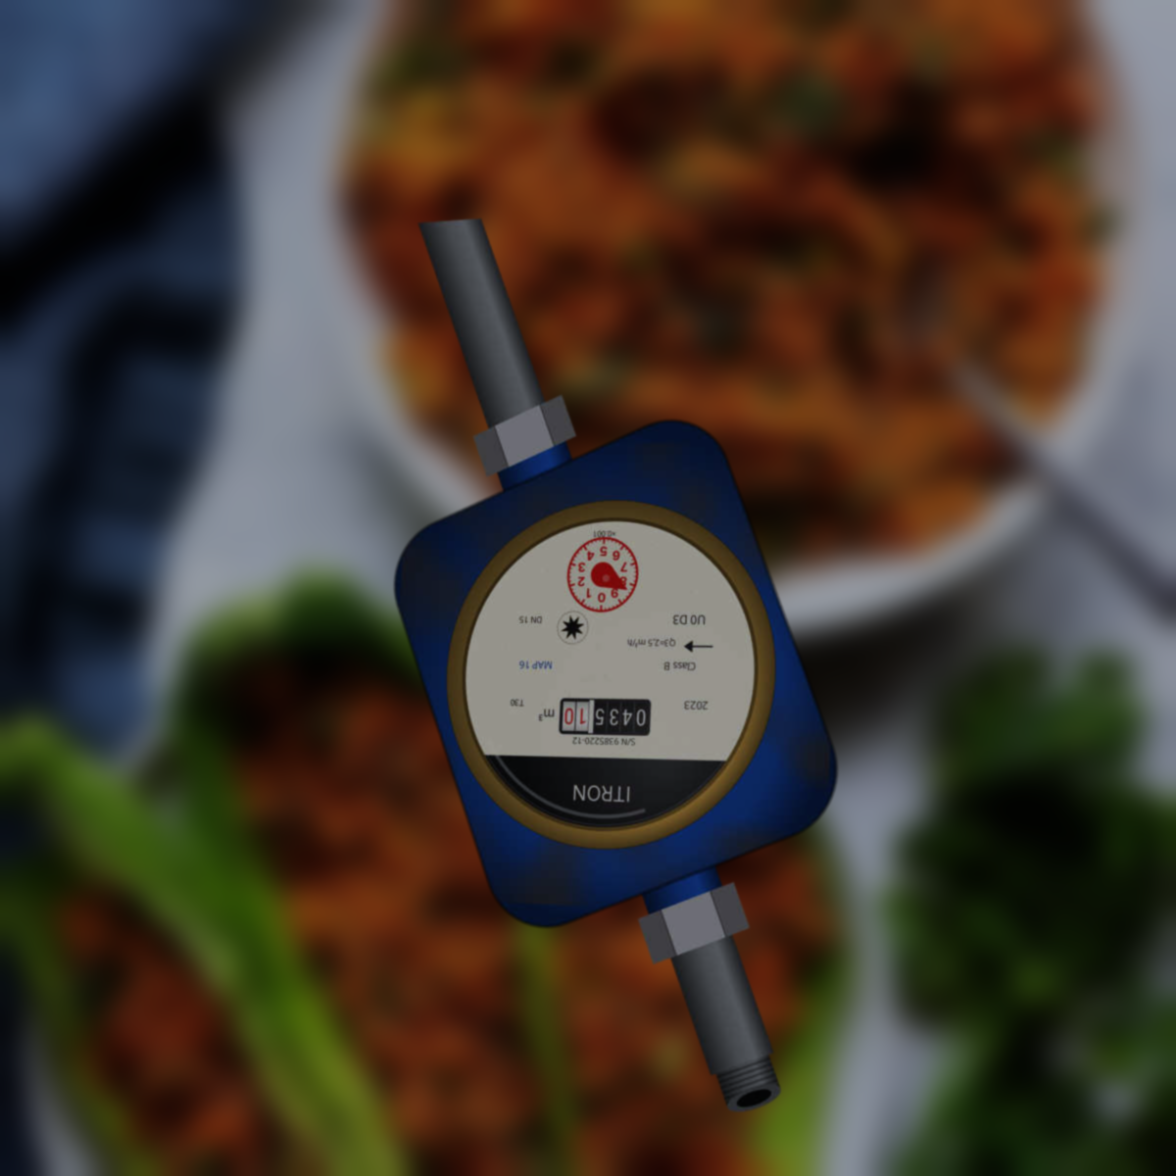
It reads 435.108 m³
